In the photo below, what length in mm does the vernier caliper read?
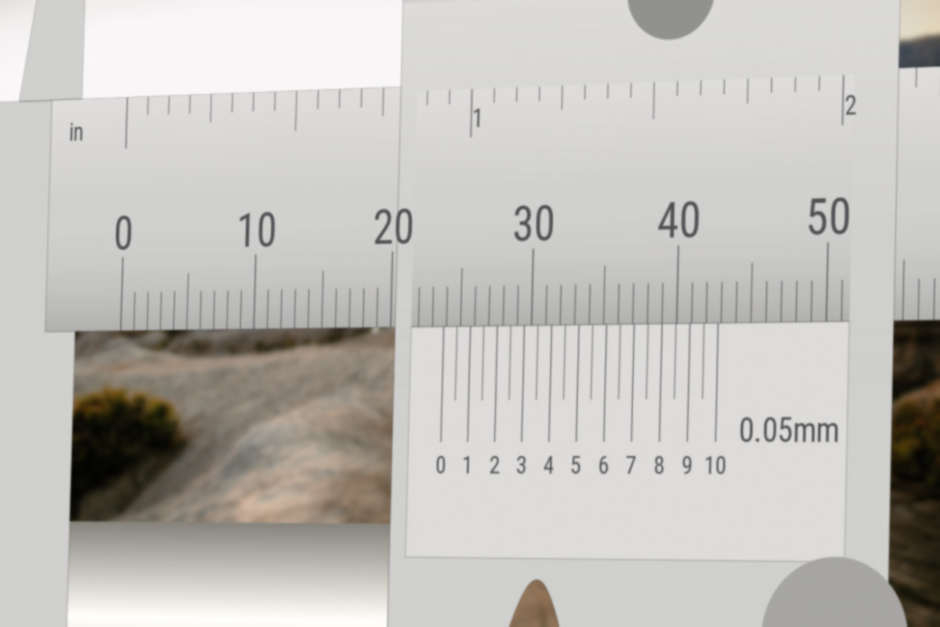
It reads 23.8 mm
